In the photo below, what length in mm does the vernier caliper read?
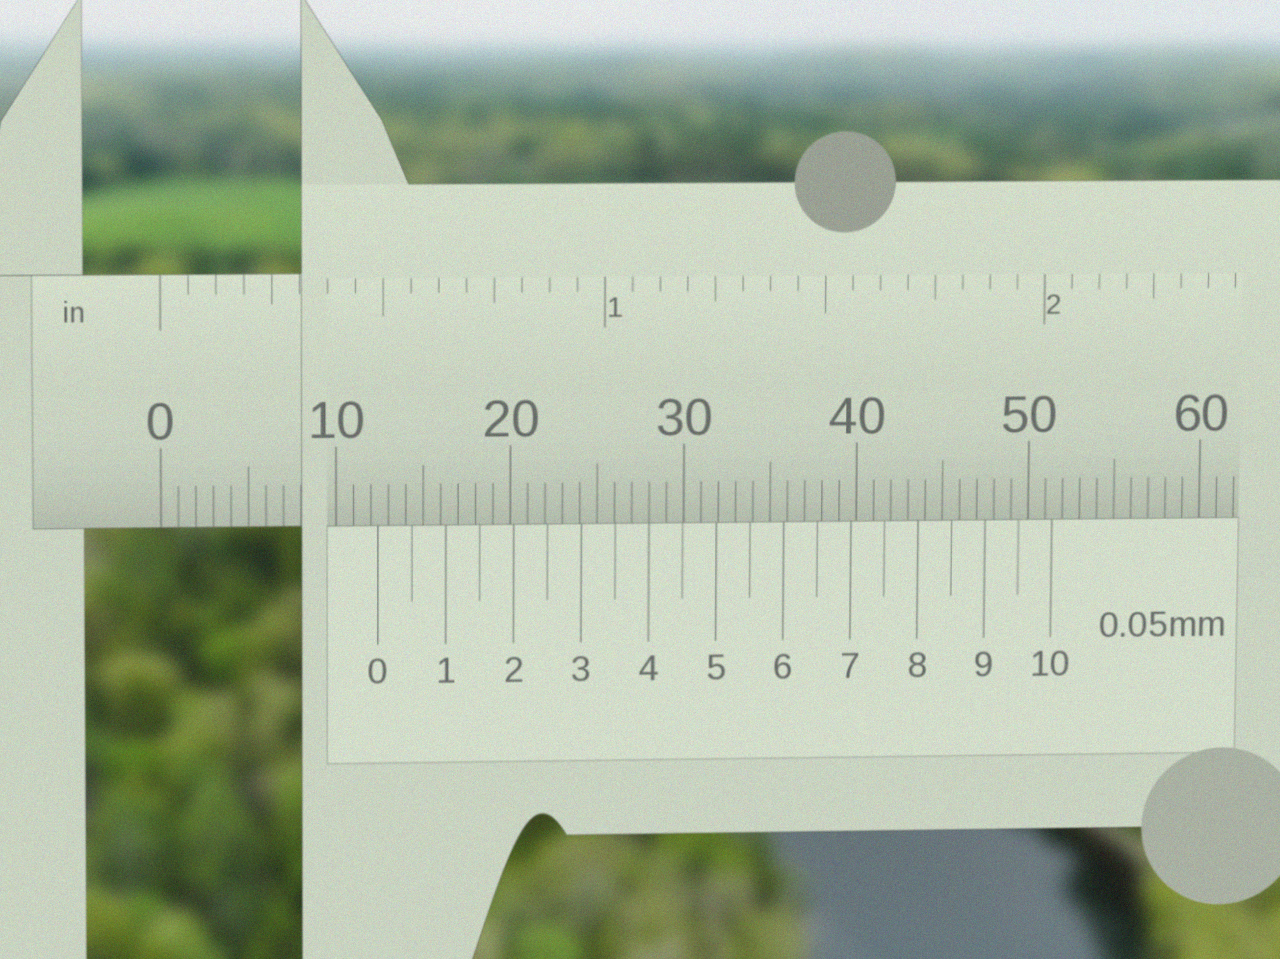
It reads 12.4 mm
